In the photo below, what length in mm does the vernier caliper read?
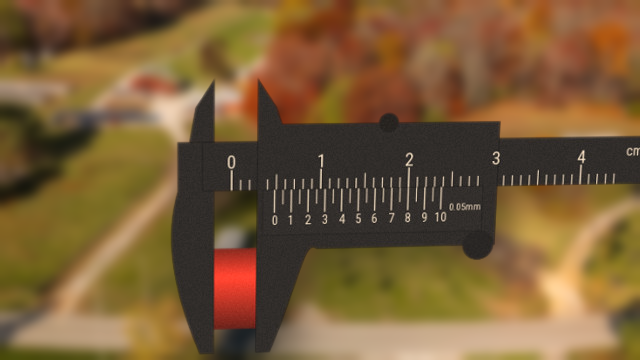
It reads 4.8 mm
